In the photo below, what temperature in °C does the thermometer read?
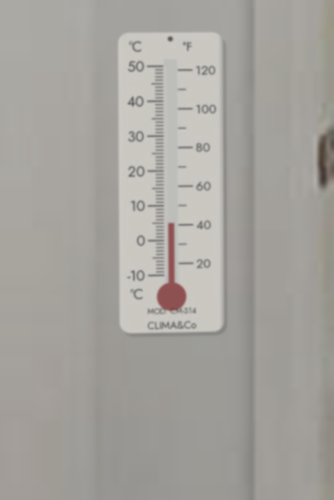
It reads 5 °C
